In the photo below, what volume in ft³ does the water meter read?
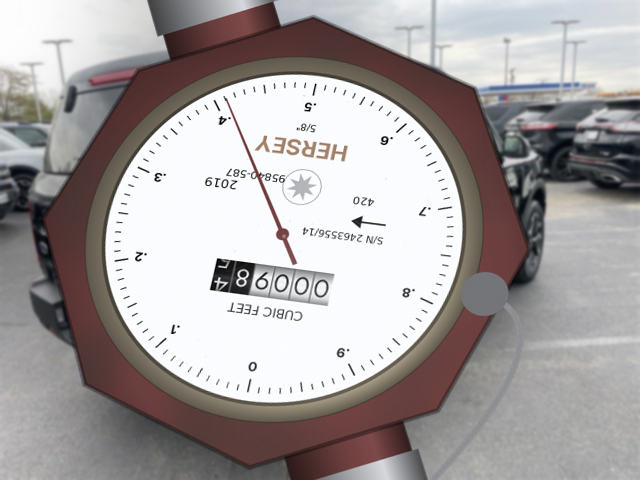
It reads 984.41 ft³
